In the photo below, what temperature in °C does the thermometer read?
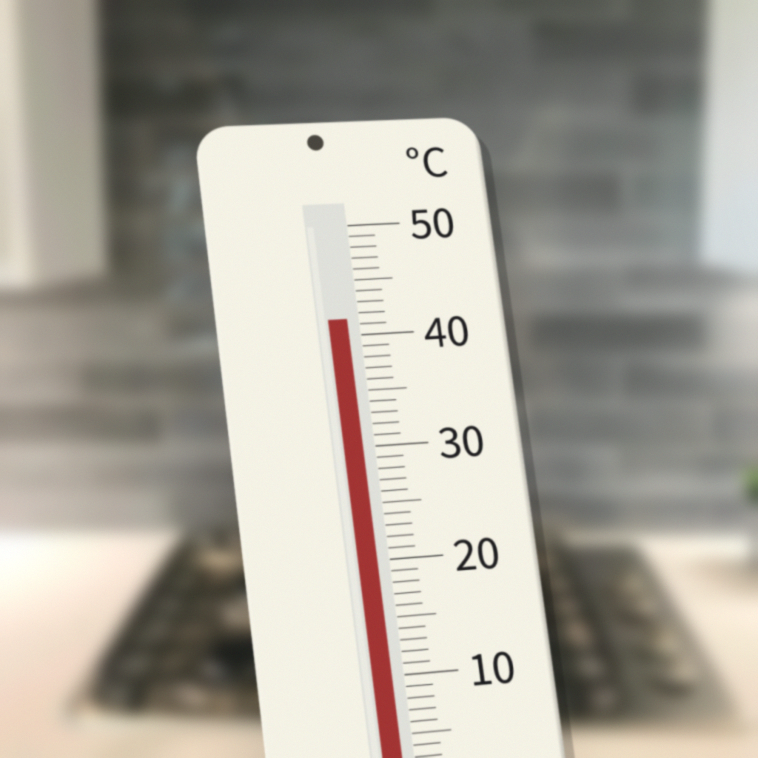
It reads 41.5 °C
